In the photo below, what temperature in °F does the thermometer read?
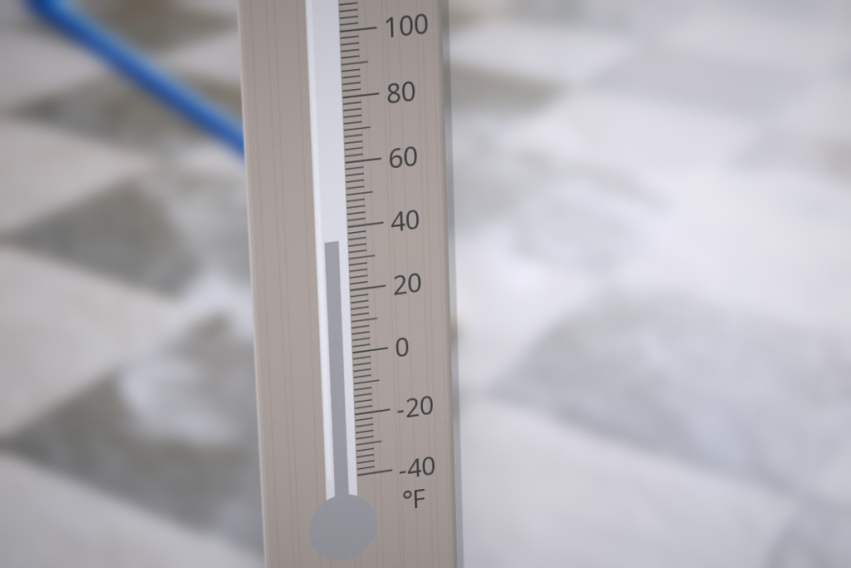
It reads 36 °F
